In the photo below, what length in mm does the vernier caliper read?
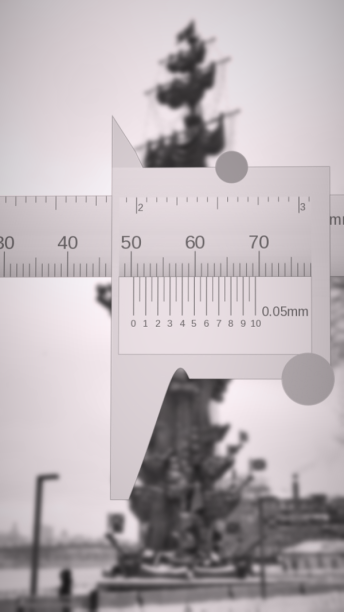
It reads 50.4 mm
